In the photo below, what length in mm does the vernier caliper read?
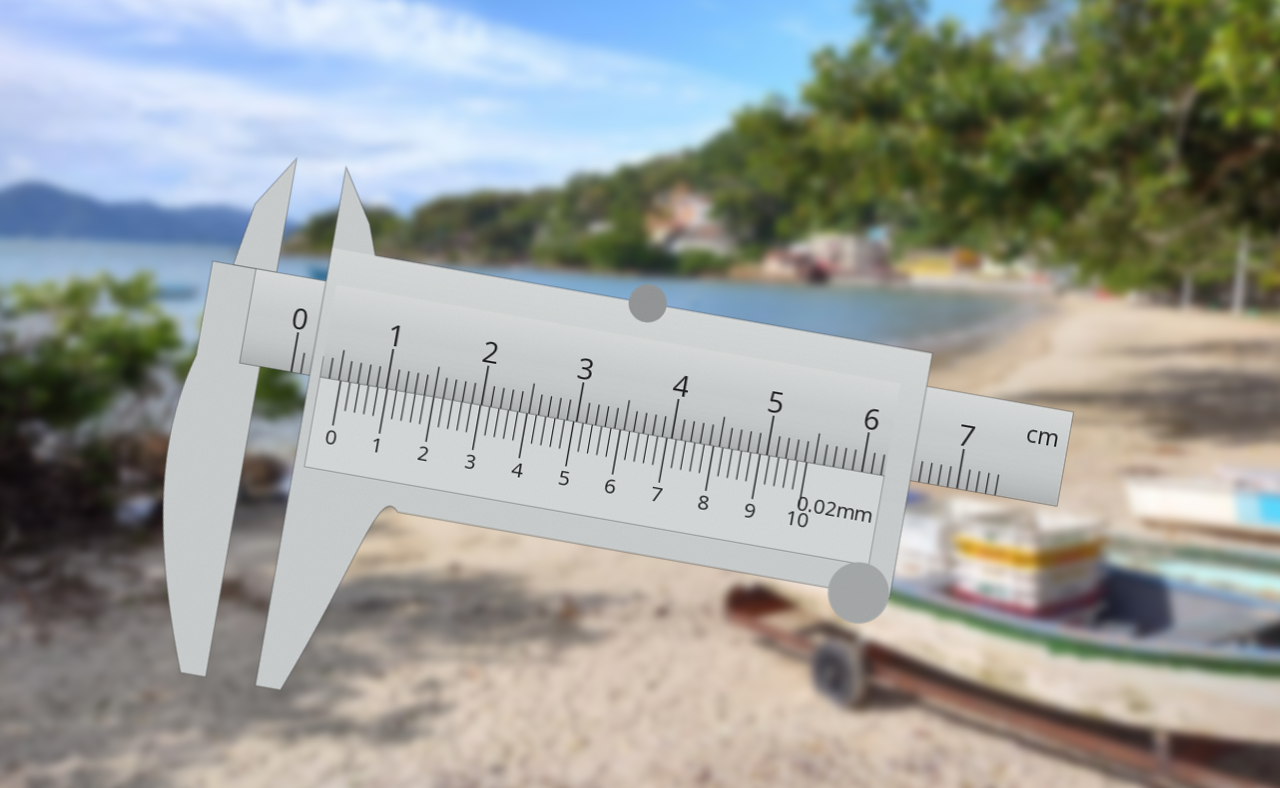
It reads 5.2 mm
